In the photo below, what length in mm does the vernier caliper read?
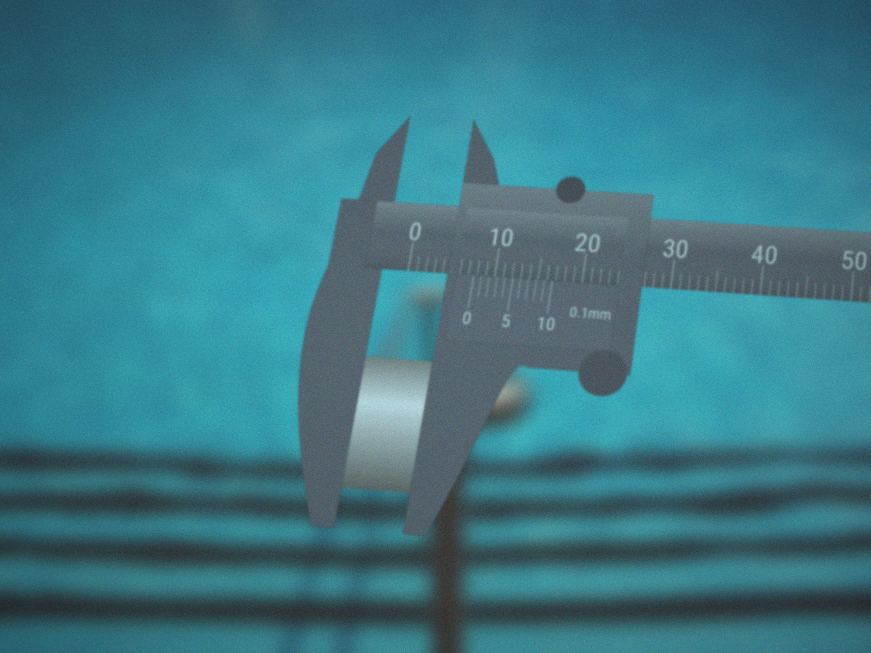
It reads 7.6 mm
